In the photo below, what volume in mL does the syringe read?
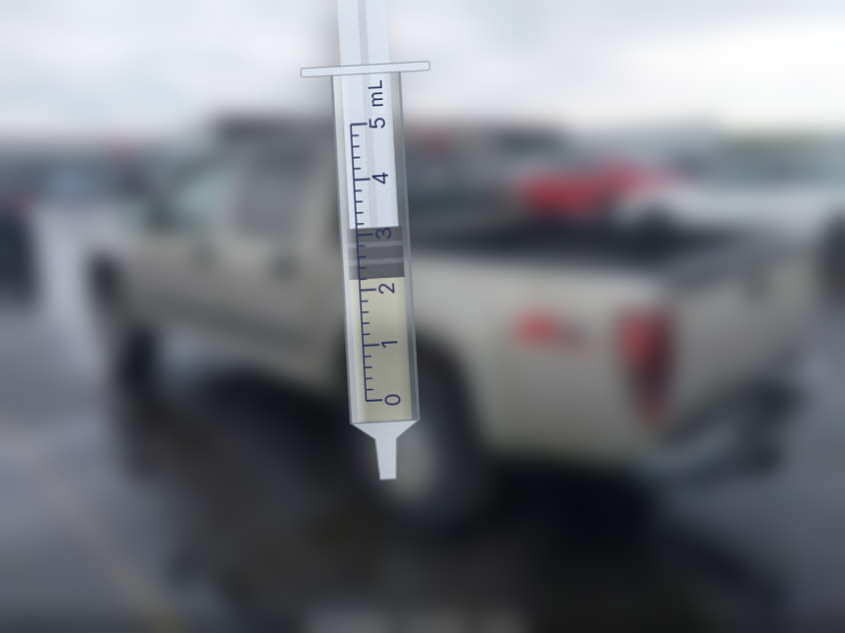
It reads 2.2 mL
